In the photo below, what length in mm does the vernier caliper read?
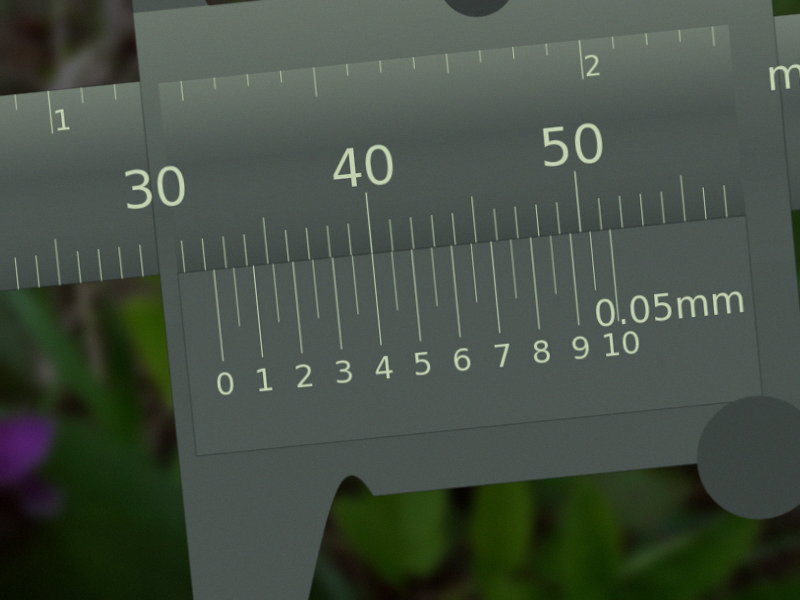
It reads 32.4 mm
